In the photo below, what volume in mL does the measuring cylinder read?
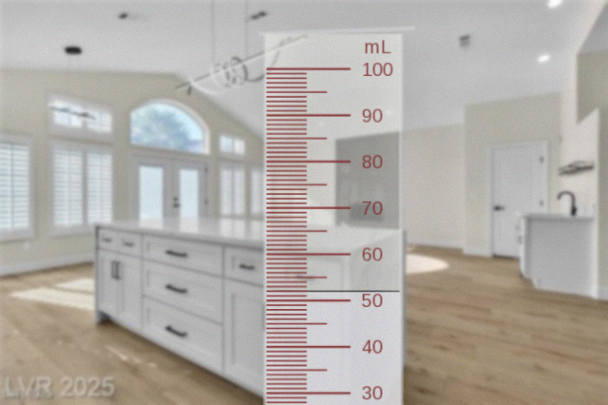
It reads 52 mL
